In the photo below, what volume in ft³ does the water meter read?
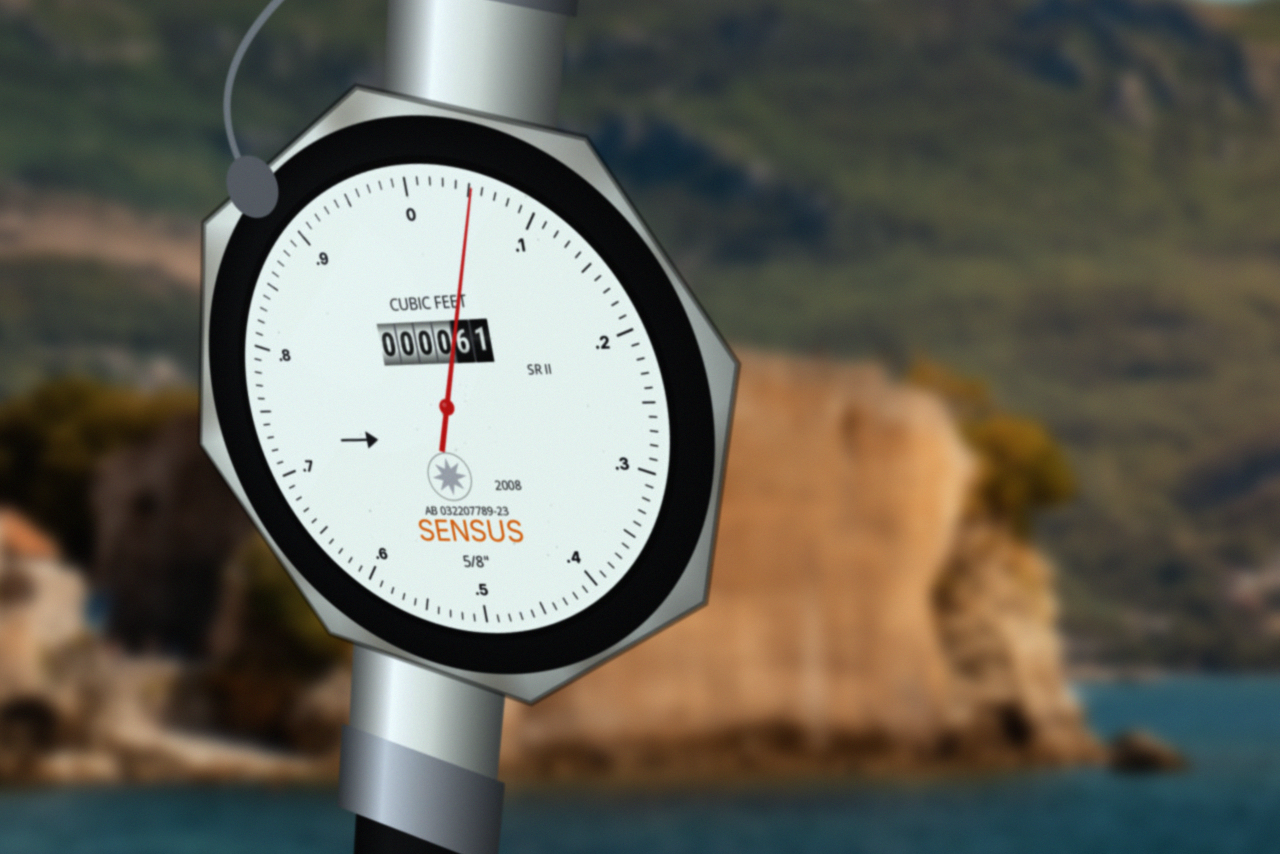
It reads 61.05 ft³
